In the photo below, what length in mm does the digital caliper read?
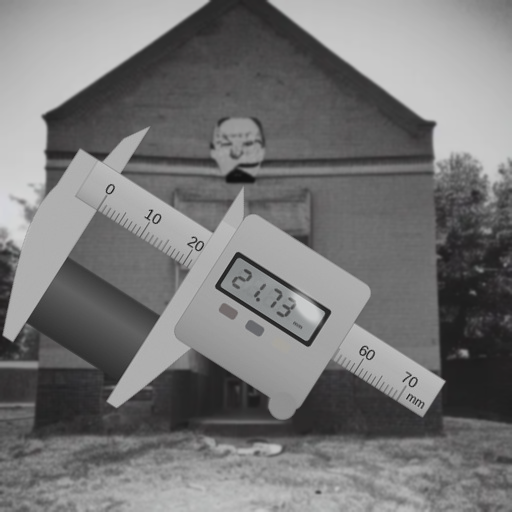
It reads 21.73 mm
